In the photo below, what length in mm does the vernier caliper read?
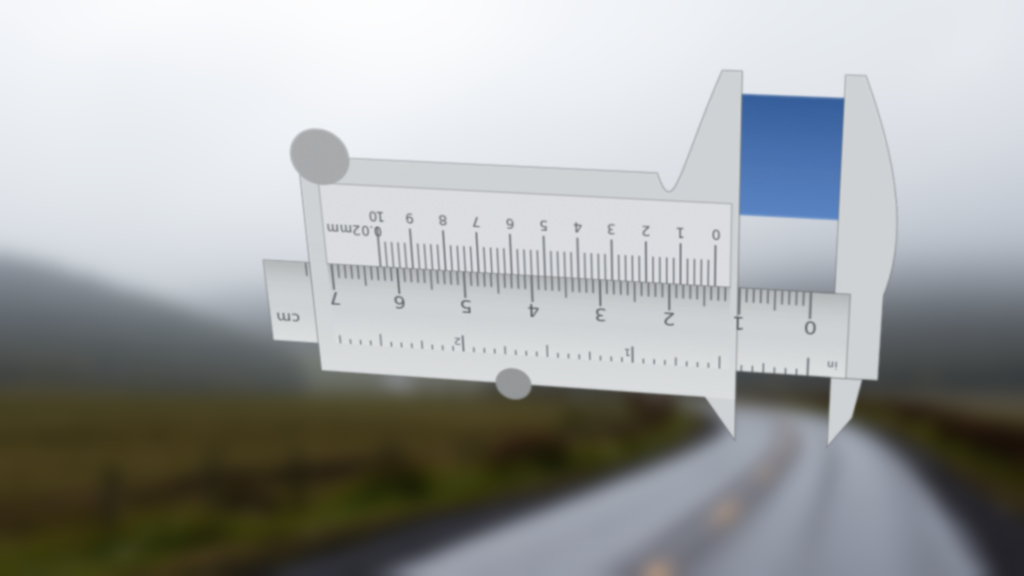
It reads 13.5 mm
